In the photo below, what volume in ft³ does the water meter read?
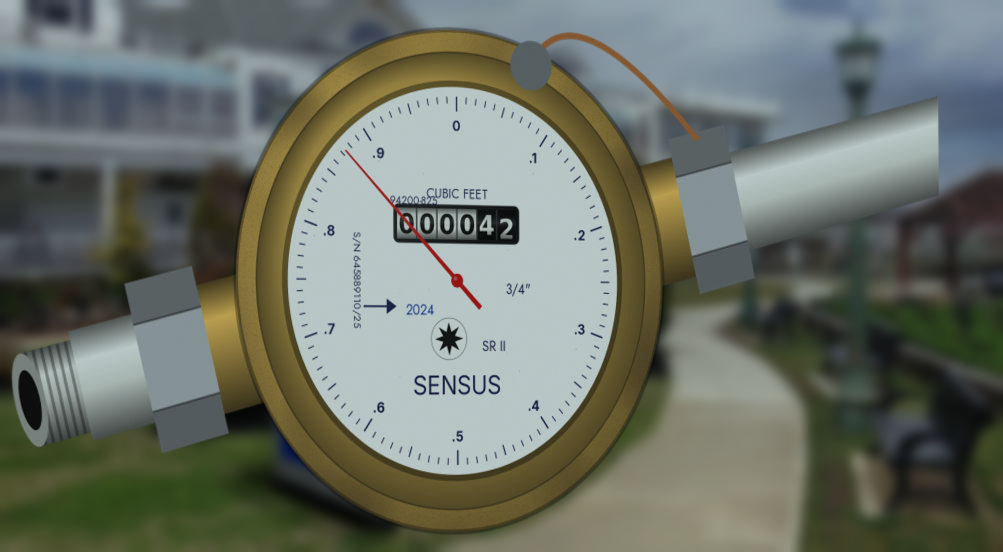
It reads 41.87 ft³
